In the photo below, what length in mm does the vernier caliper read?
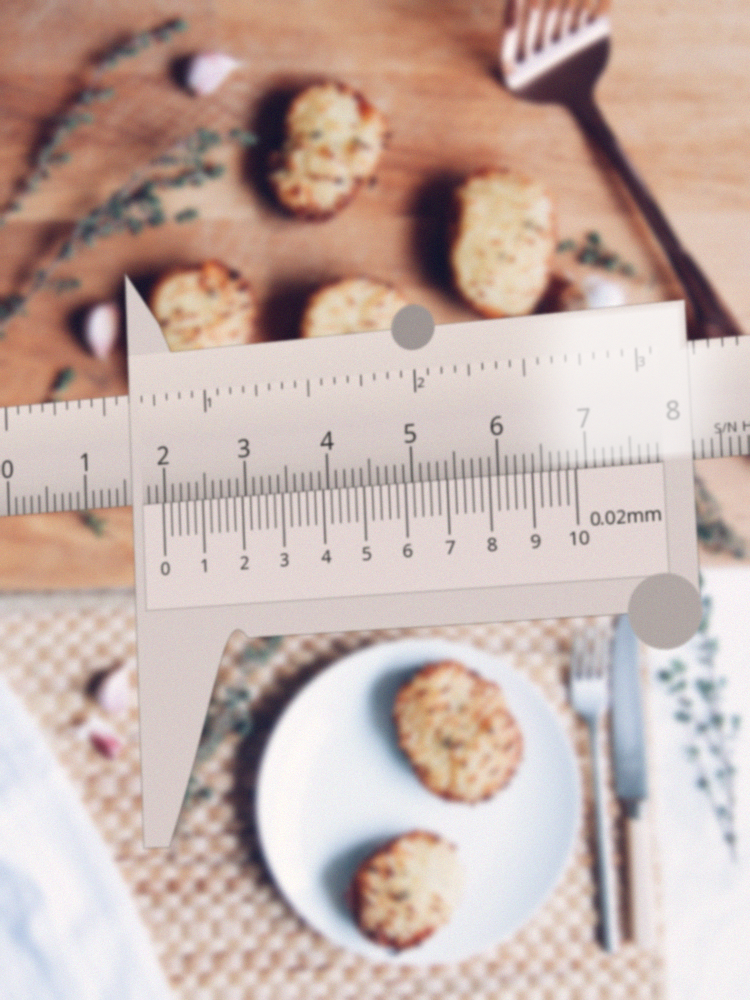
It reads 19.8 mm
